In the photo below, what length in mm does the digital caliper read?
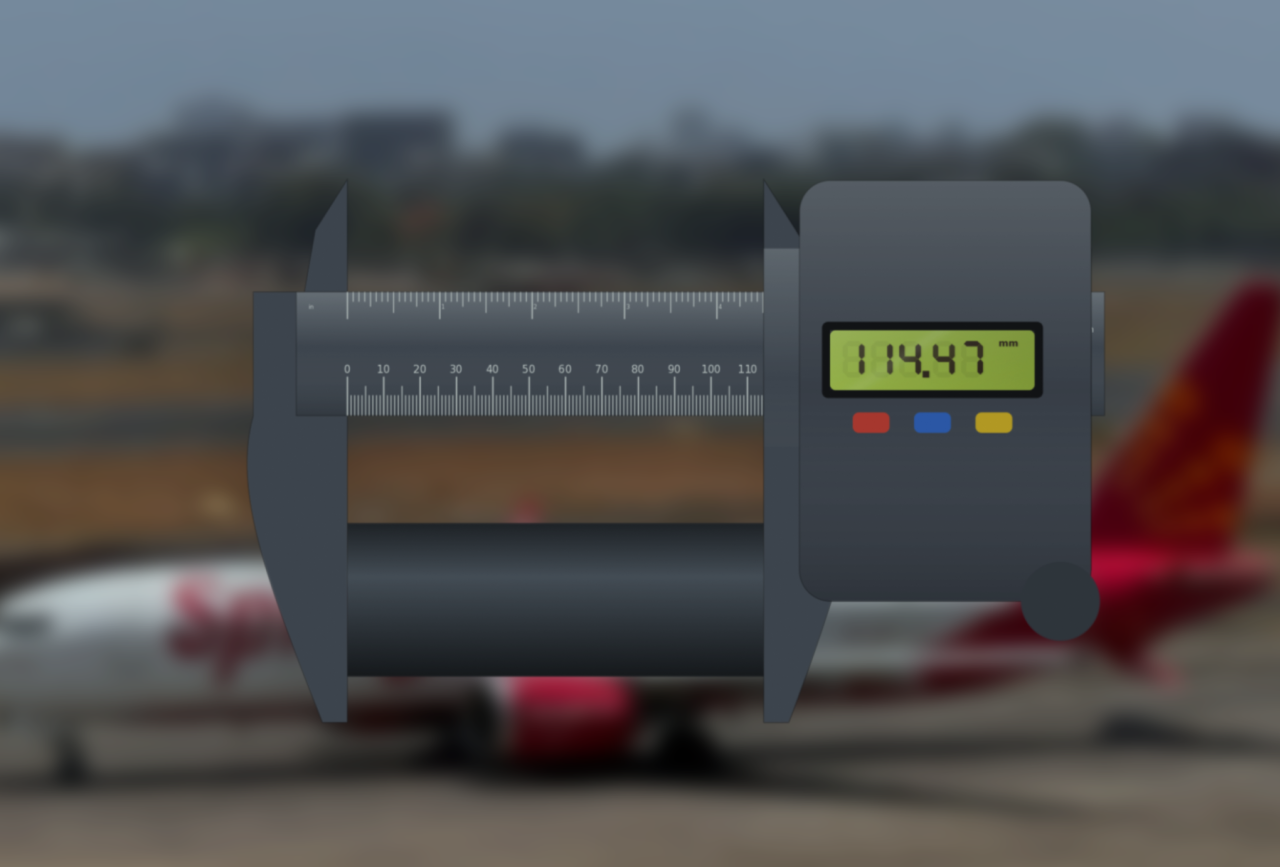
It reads 114.47 mm
